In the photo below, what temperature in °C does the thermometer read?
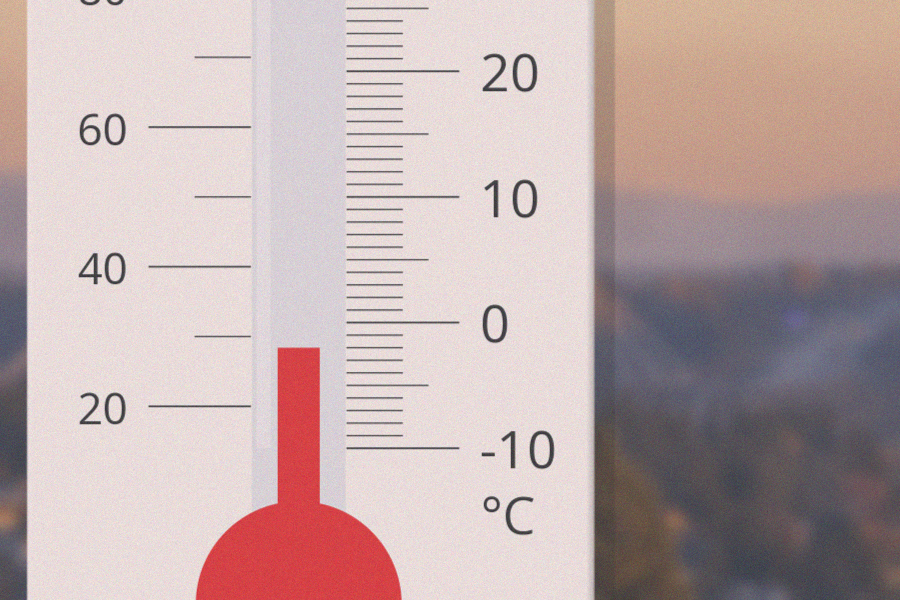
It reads -2 °C
